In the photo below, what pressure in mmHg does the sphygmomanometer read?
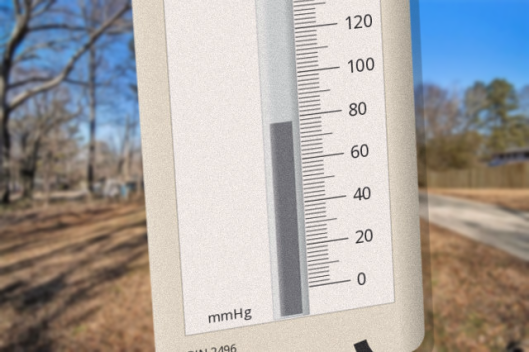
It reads 78 mmHg
